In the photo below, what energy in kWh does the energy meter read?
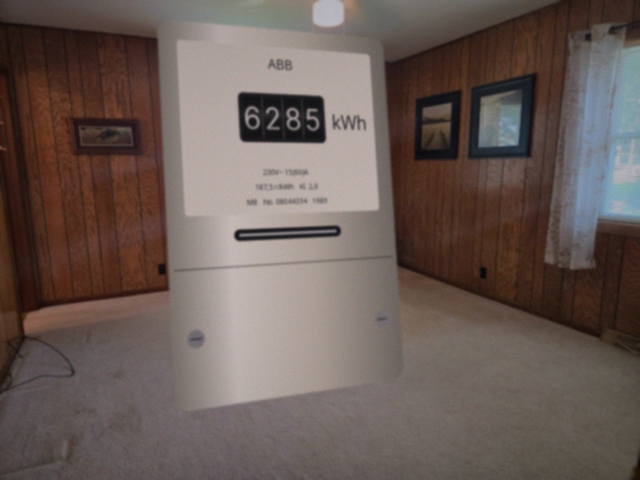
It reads 6285 kWh
